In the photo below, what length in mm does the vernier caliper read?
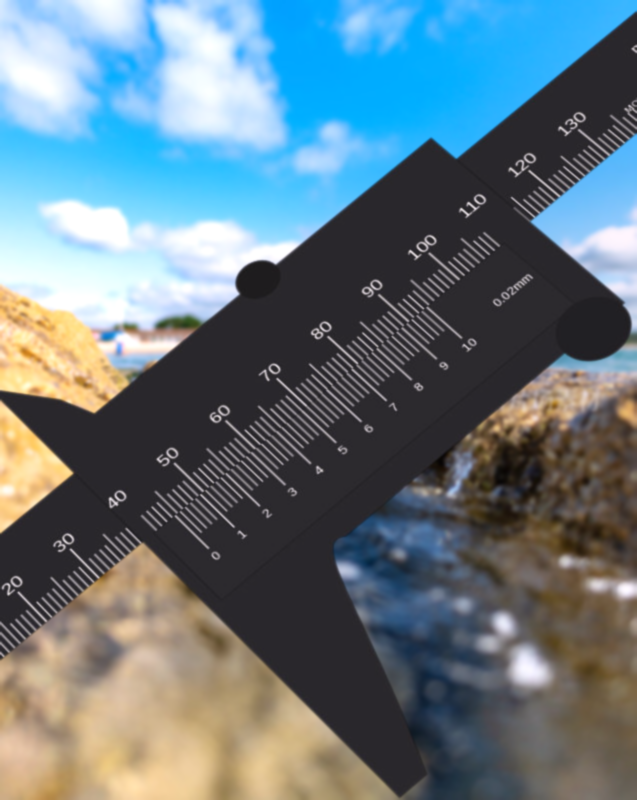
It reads 44.5 mm
